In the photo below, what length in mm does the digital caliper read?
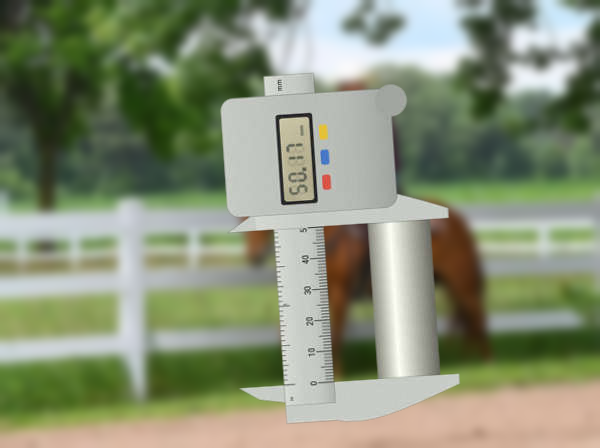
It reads 50.17 mm
